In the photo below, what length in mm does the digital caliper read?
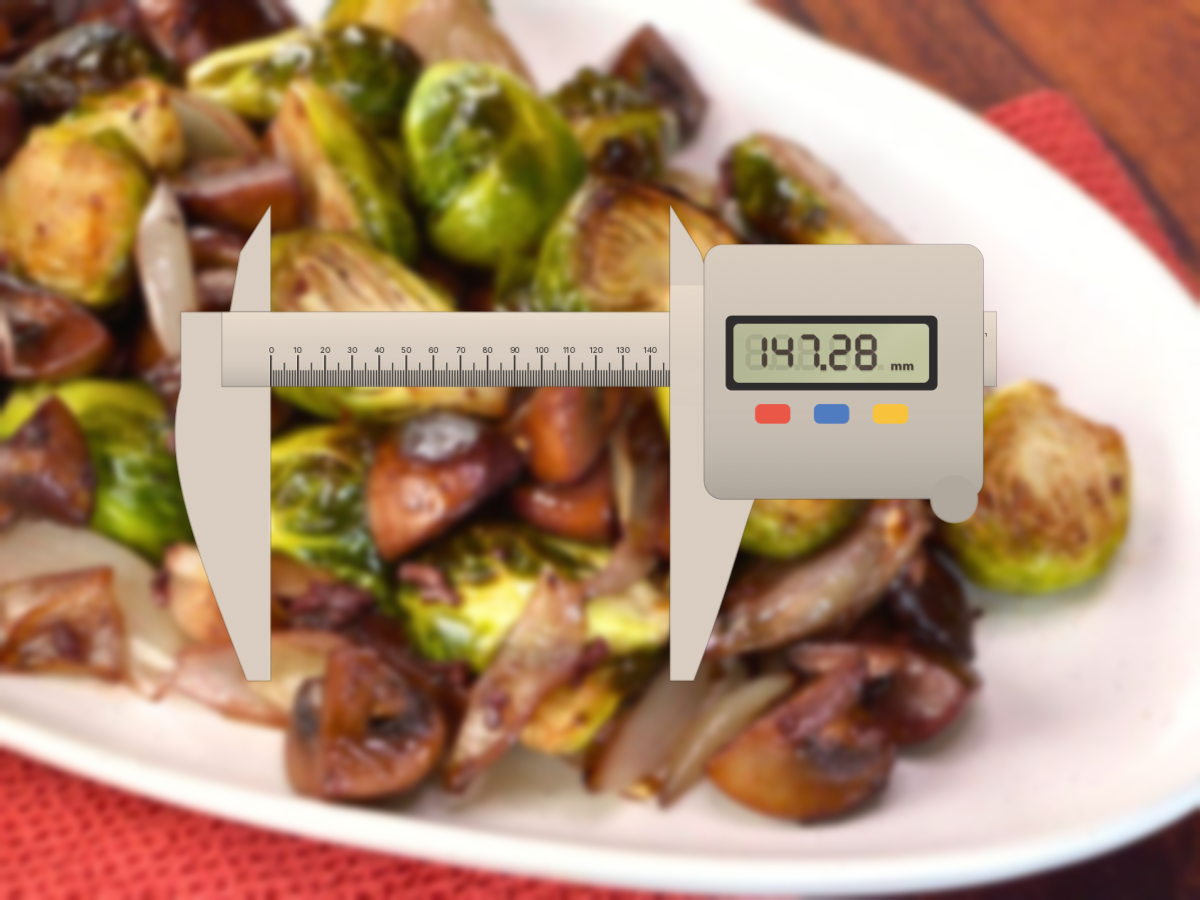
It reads 147.28 mm
